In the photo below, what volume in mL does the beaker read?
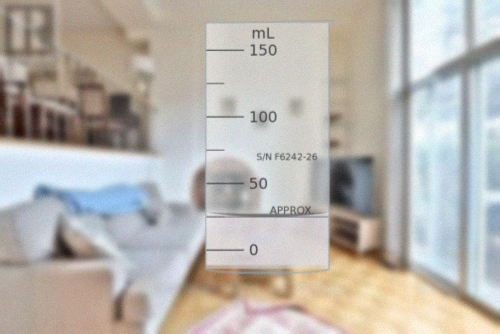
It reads 25 mL
